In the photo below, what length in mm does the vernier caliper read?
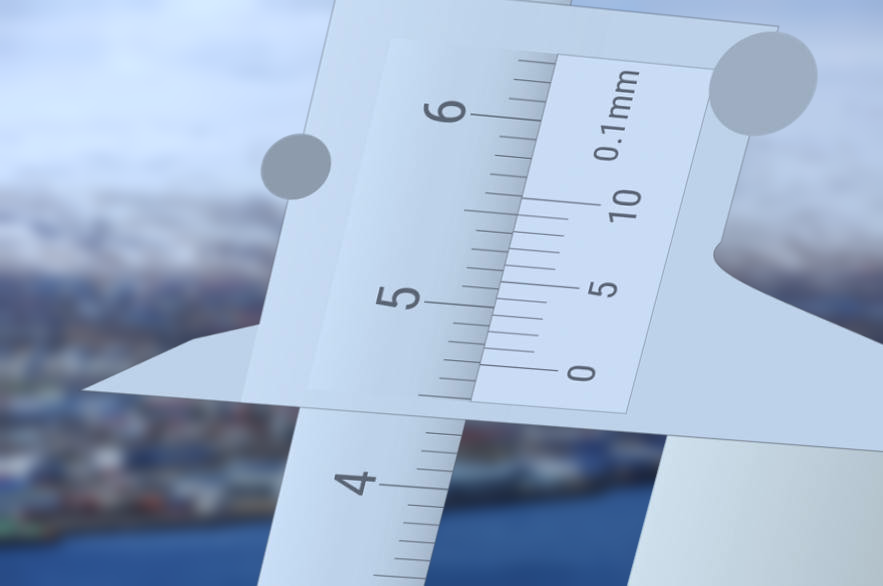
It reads 46.9 mm
